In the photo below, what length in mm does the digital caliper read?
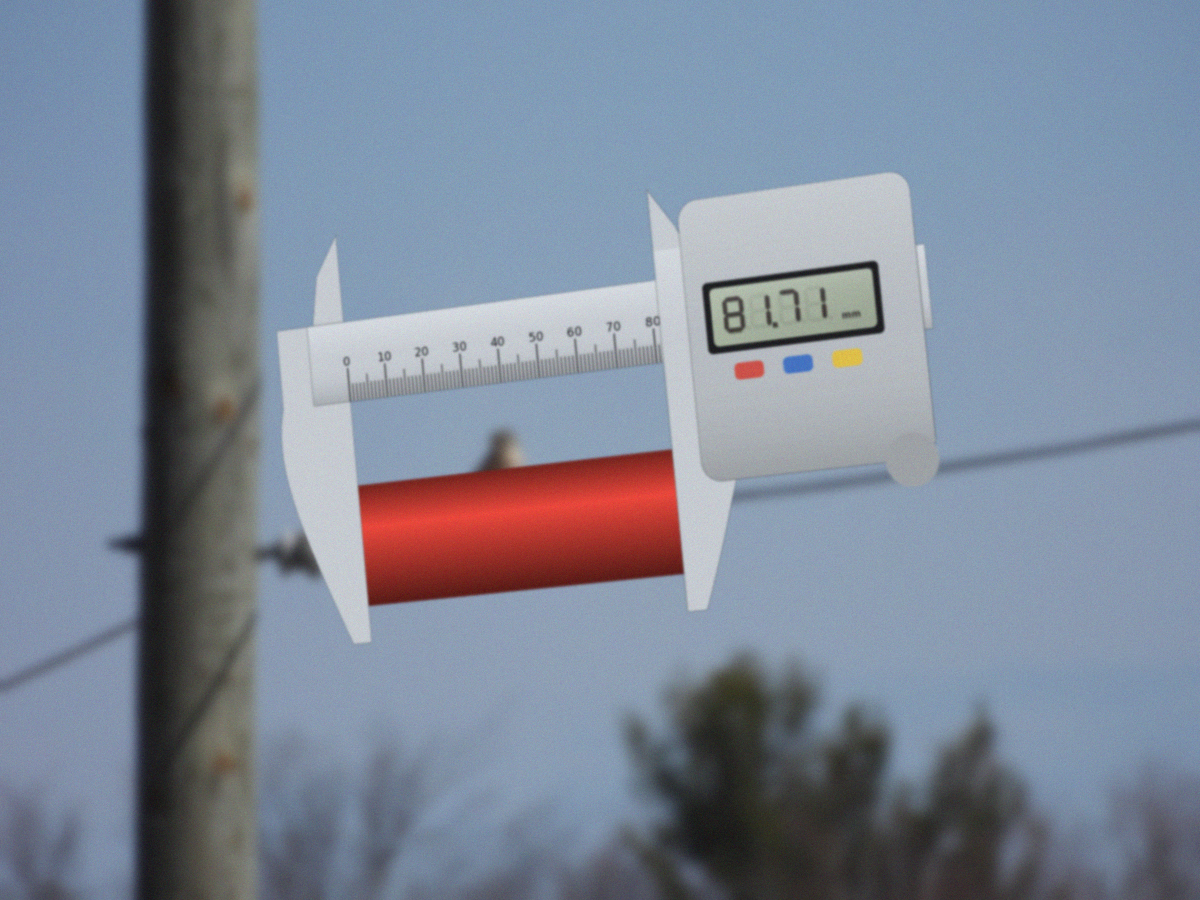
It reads 81.71 mm
